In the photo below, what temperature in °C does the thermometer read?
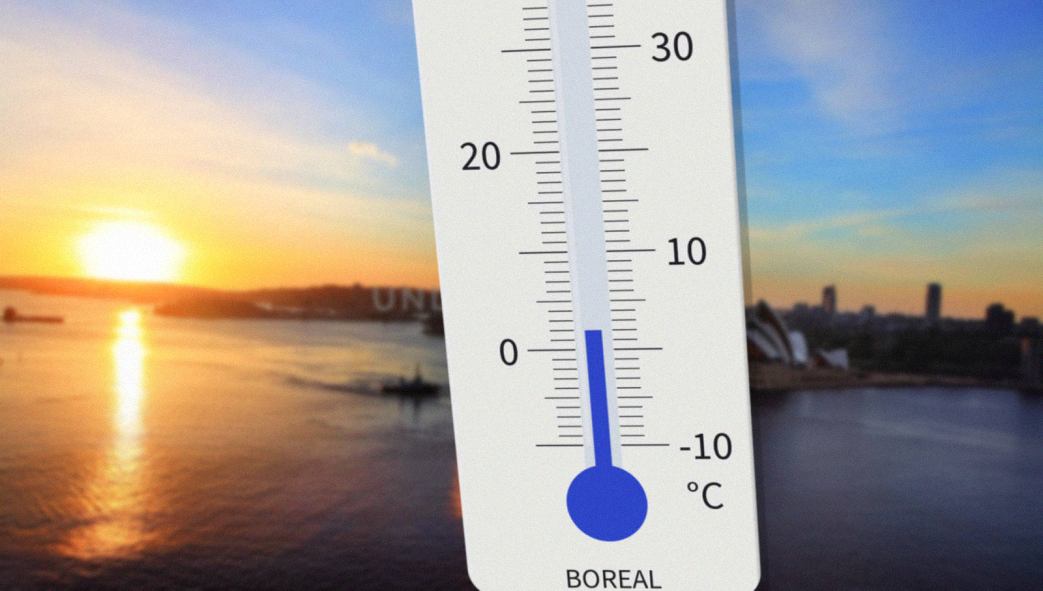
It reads 2 °C
